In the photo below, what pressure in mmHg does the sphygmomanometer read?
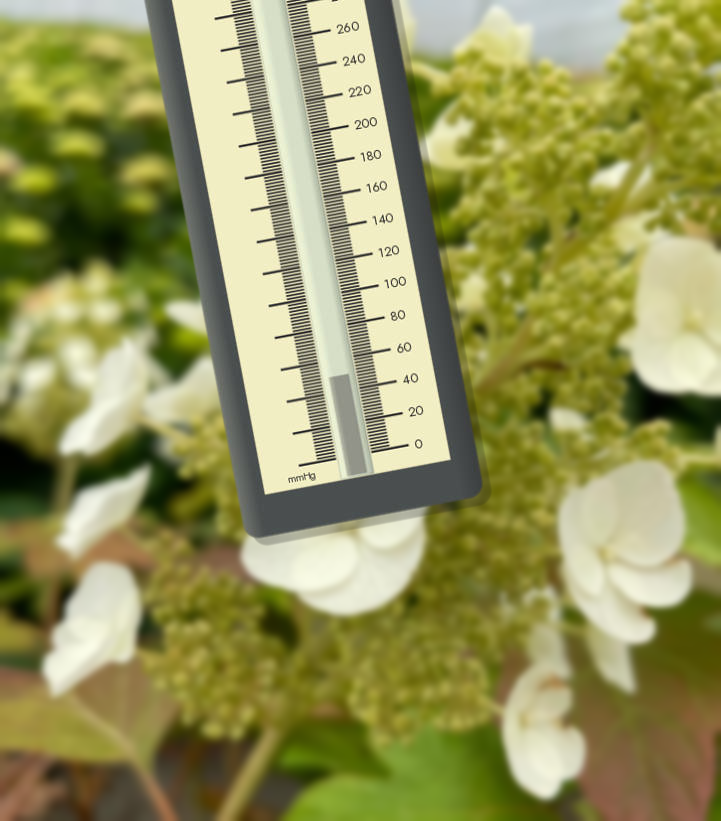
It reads 50 mmHg
